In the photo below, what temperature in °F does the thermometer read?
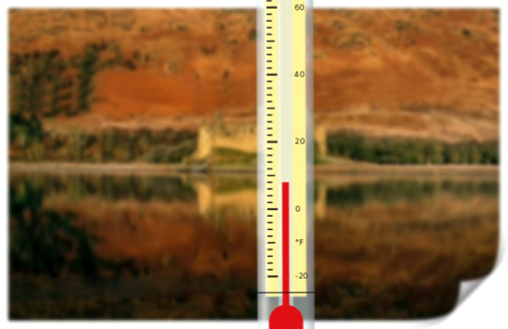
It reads 8 °F
